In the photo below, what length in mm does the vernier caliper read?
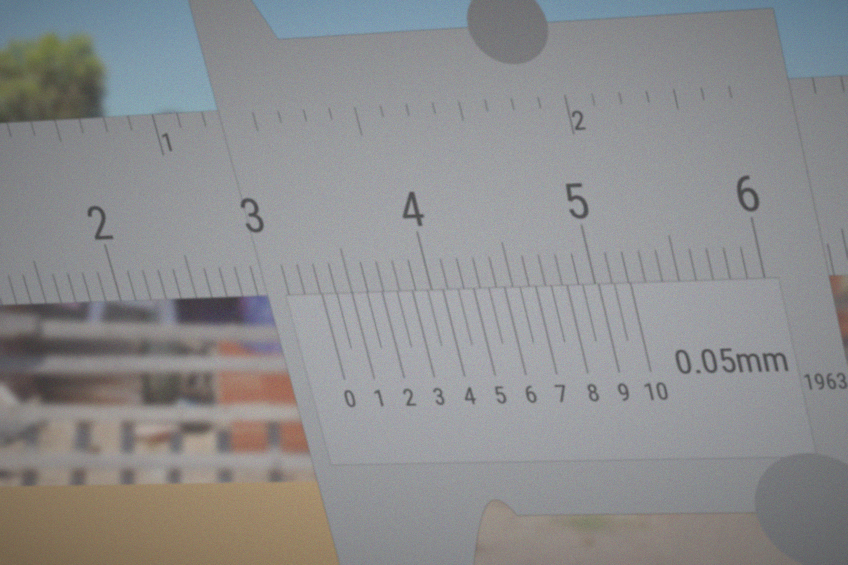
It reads 33.1 mm
